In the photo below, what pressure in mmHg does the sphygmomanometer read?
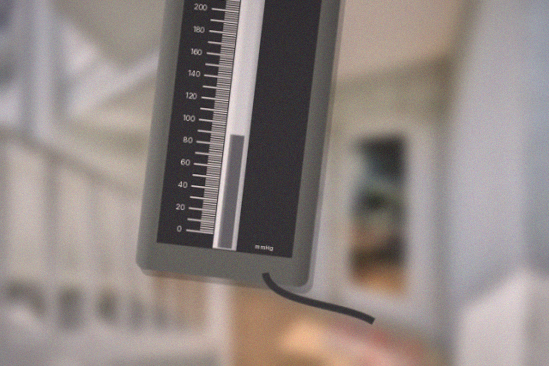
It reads 90 mmHg
